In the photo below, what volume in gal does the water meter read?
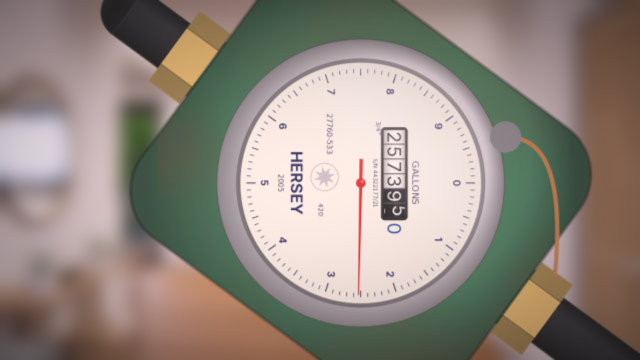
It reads 2573952.5 gal
